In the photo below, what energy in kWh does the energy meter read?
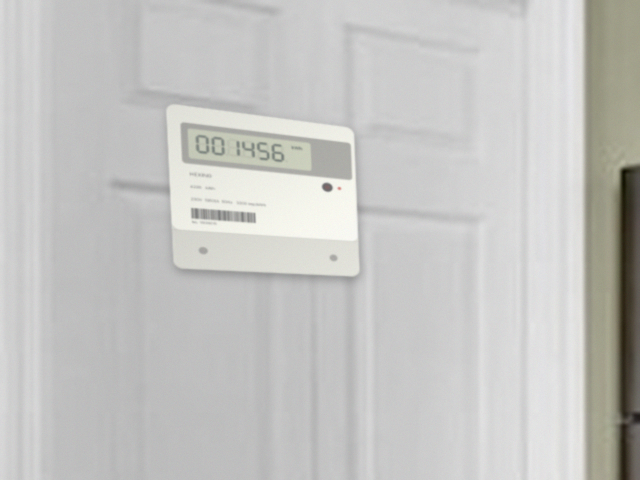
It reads 1456 kWh
